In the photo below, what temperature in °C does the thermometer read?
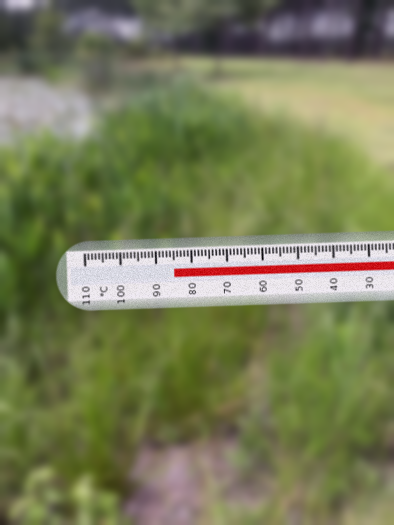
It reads 85 °C
